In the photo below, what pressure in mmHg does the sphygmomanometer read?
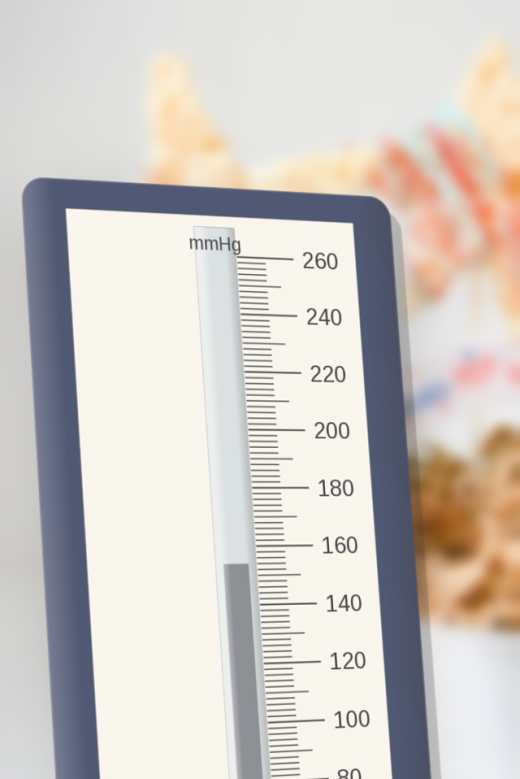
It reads 154 mmHg
